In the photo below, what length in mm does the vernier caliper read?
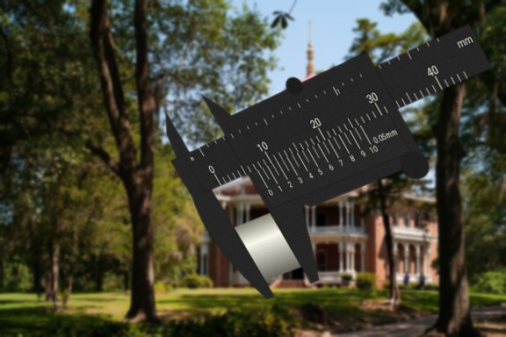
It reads 7.2 mm
